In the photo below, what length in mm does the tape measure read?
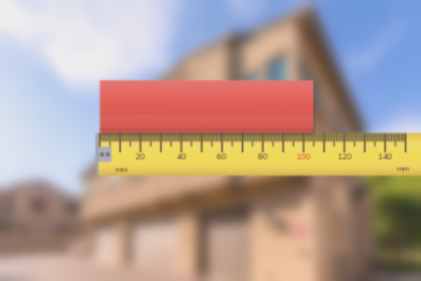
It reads 105 mm
